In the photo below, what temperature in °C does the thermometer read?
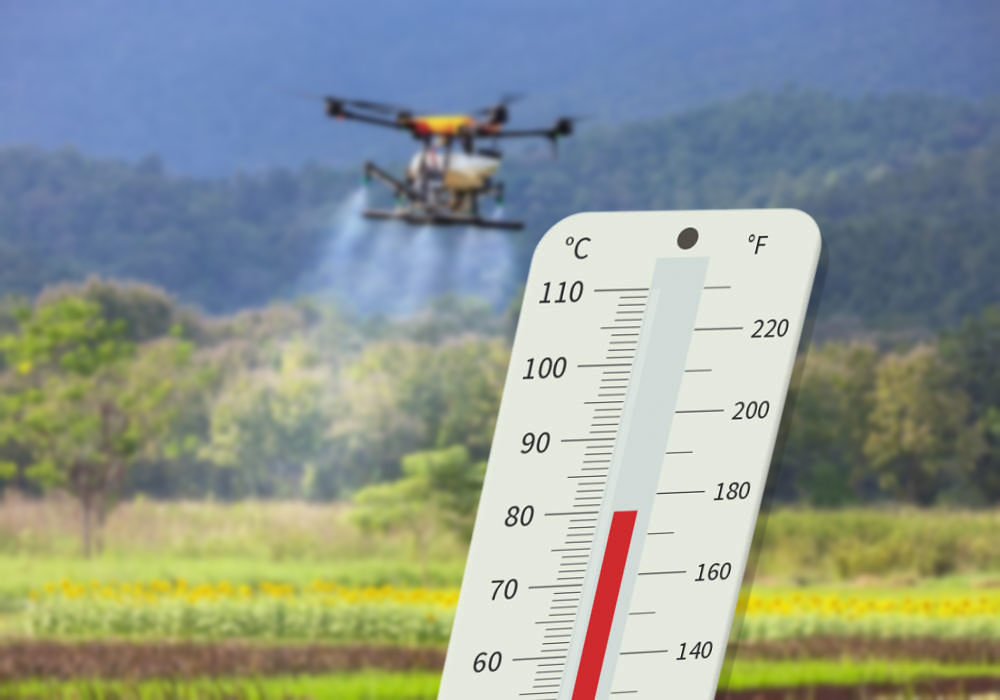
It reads 80 °C
